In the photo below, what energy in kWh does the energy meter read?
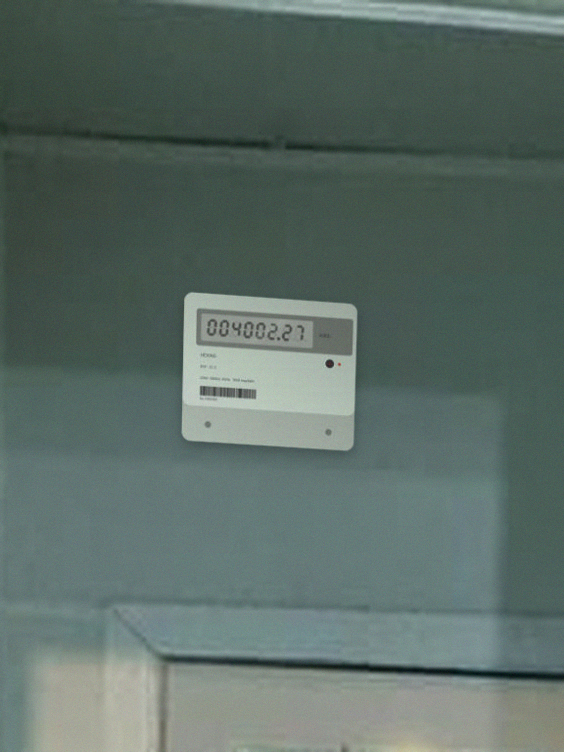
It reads 4002.27 kWh
